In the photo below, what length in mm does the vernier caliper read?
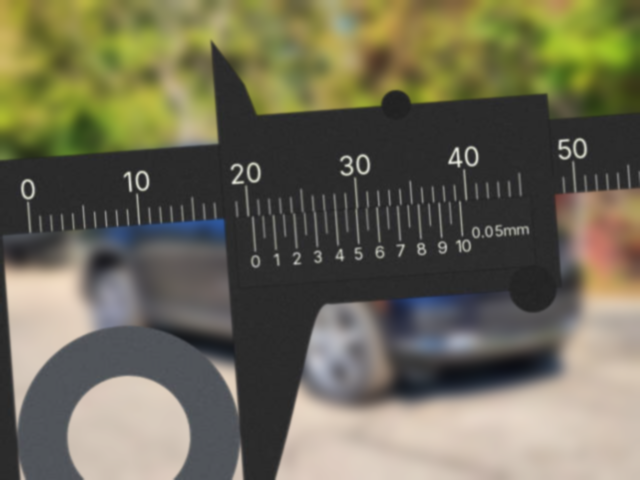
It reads 20.4 mm
